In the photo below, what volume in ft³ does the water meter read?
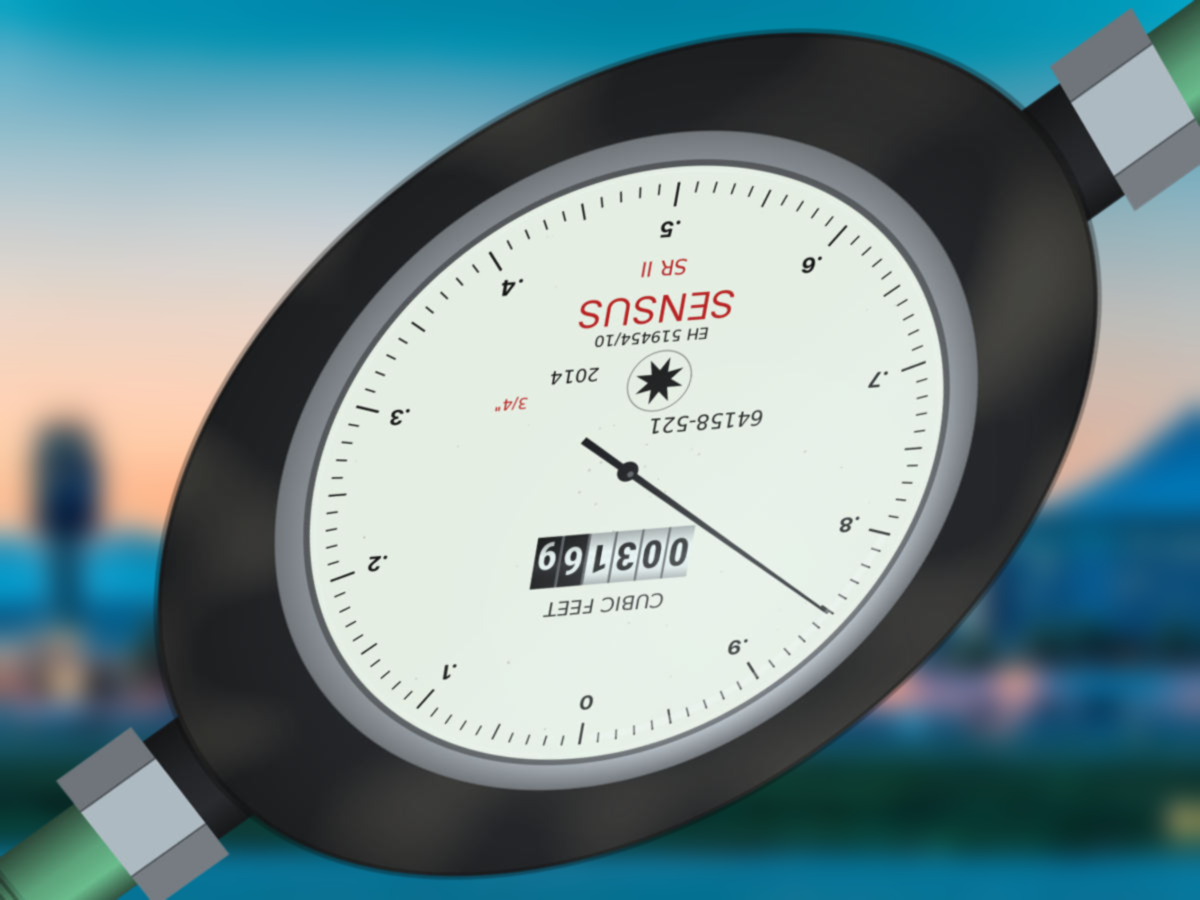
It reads 3168.85 ft³
